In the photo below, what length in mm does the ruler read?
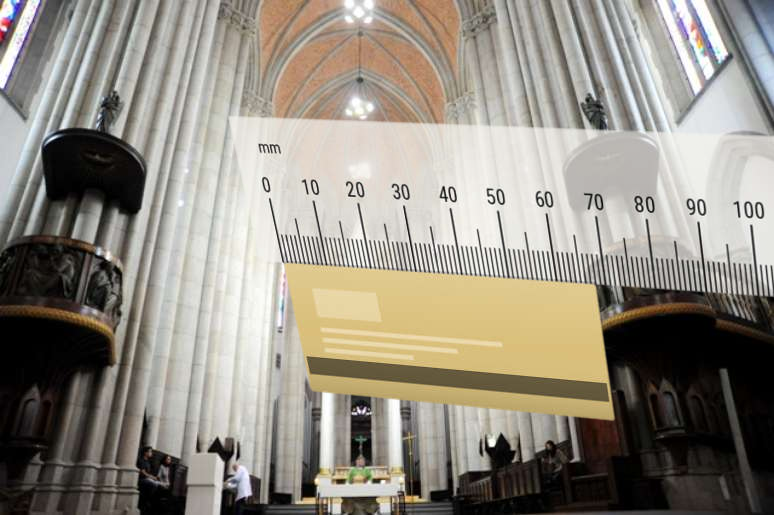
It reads 68 mm
